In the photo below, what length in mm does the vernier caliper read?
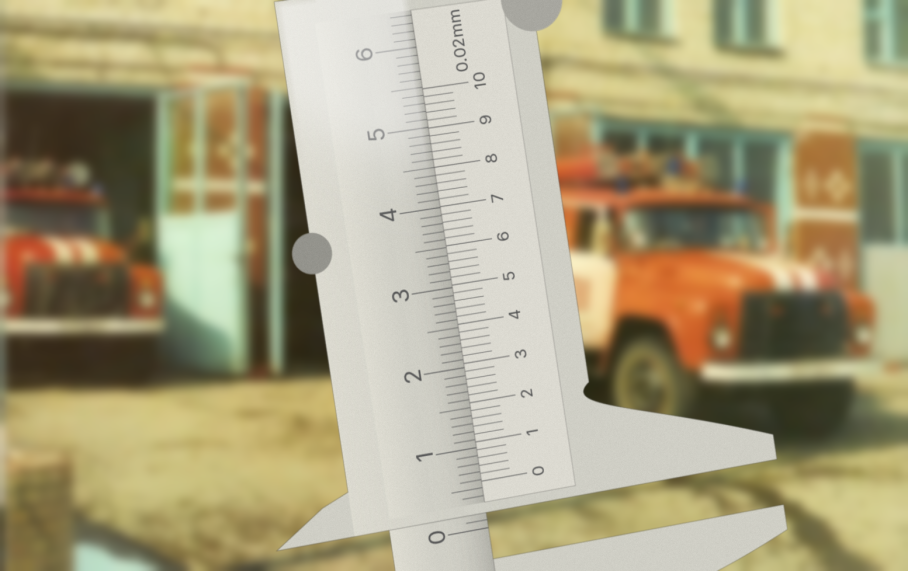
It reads 5.8 mm
